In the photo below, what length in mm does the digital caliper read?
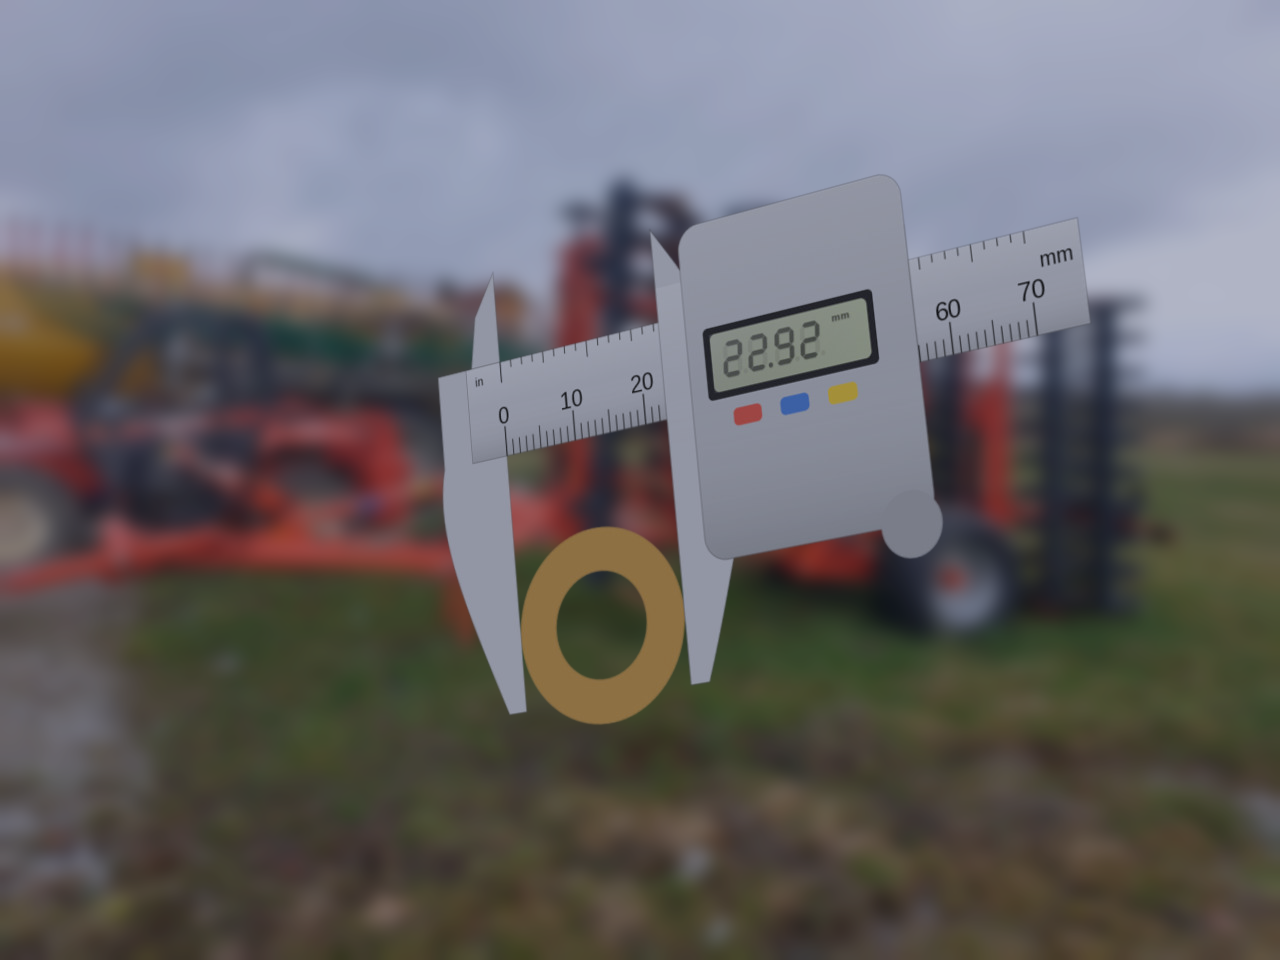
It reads 22.92 mm
